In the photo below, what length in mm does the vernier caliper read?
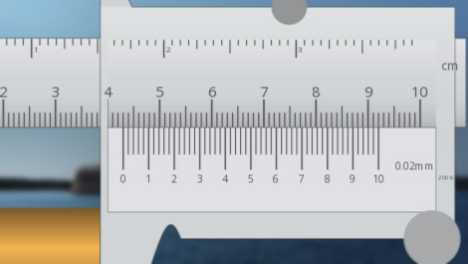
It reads 43.0 mm
